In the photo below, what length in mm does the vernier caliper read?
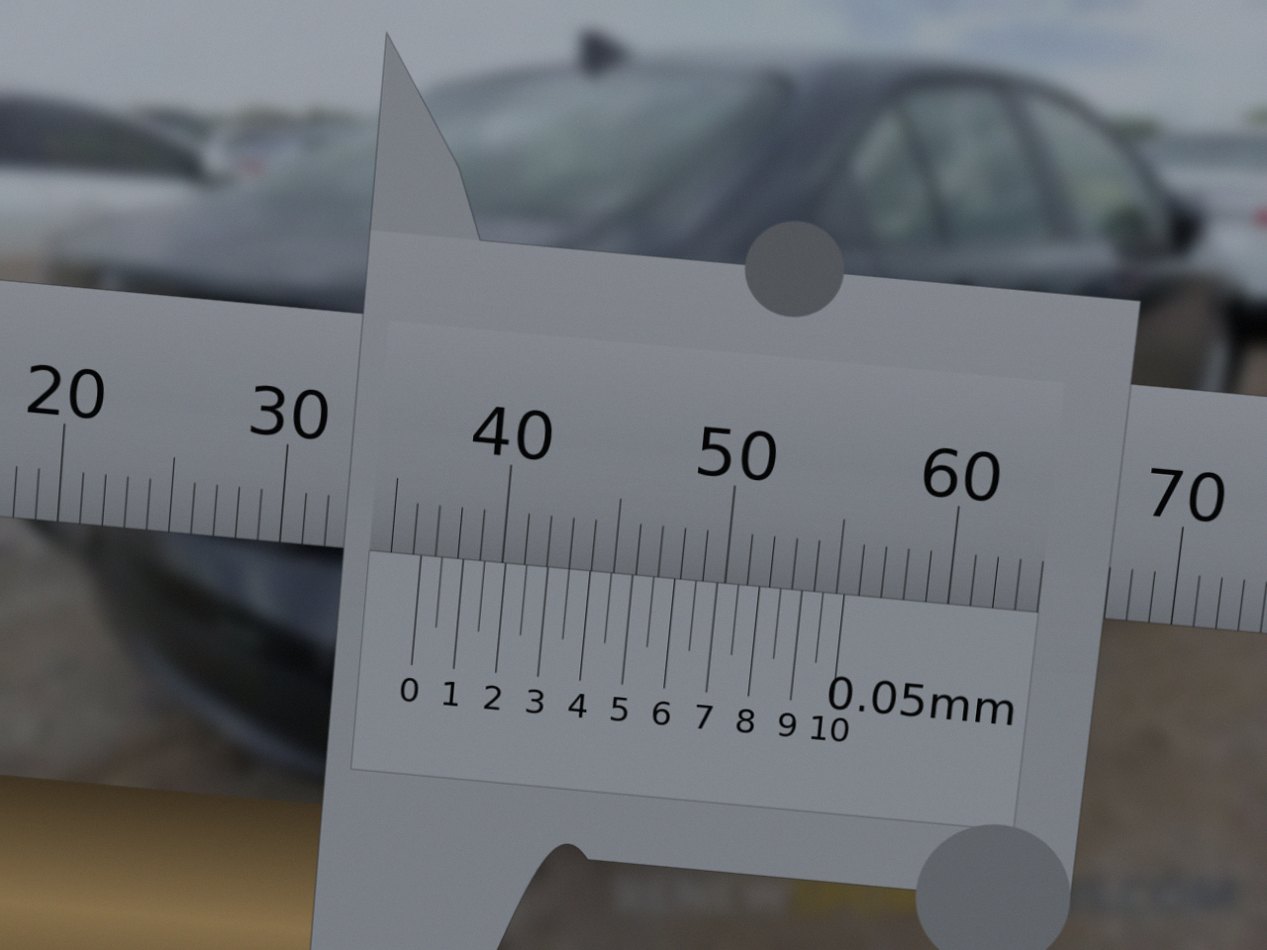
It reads 36.35 mm
